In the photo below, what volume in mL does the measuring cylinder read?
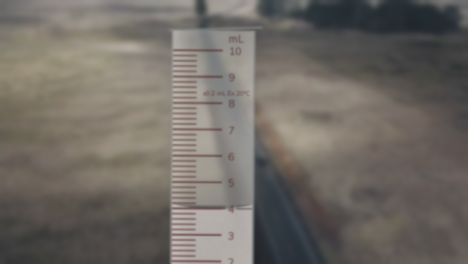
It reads 4 mL
